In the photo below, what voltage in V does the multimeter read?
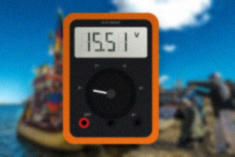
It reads 15.51 V
